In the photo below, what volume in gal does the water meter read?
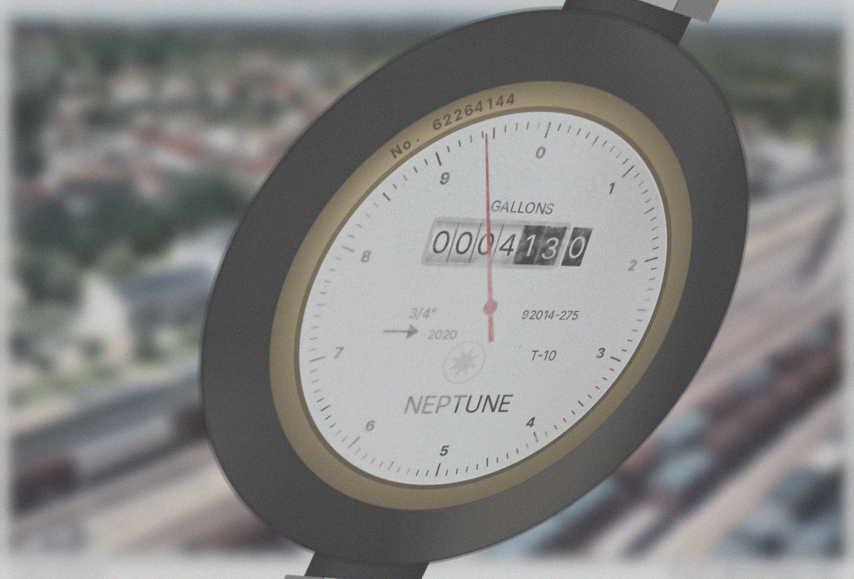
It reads 4129.4 gal
